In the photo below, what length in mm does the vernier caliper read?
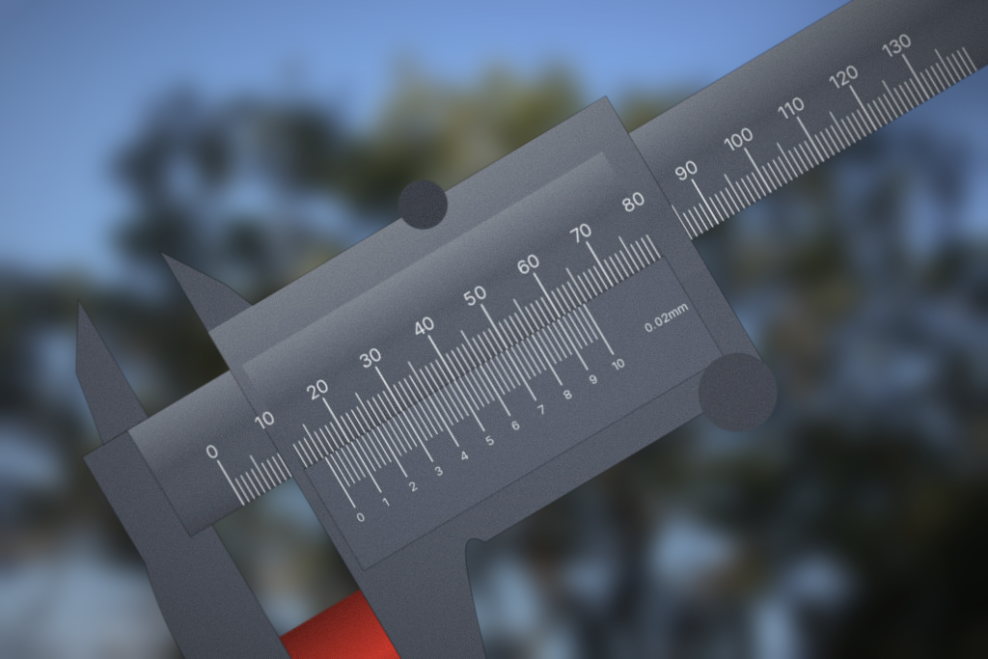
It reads 15.4 mm
